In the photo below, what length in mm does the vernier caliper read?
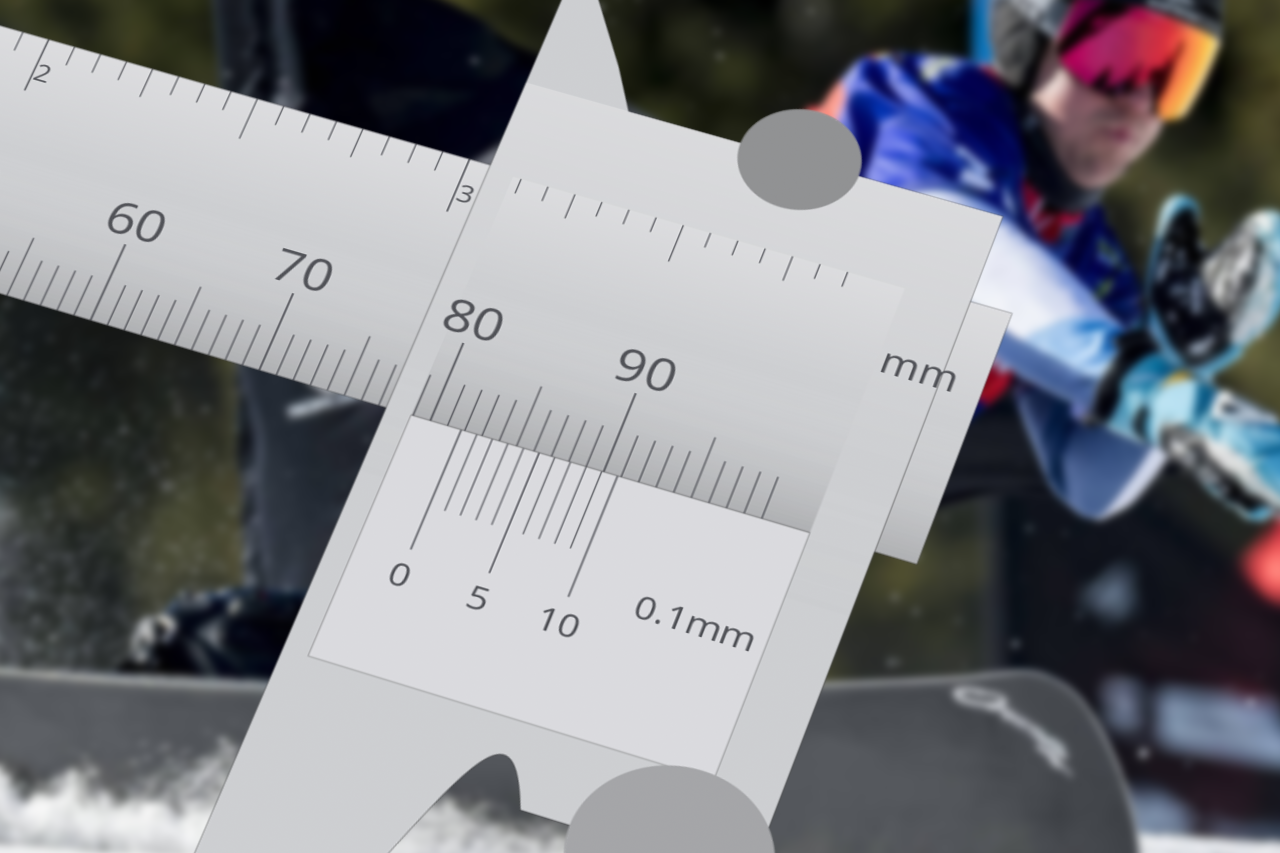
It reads 81.8 mm
